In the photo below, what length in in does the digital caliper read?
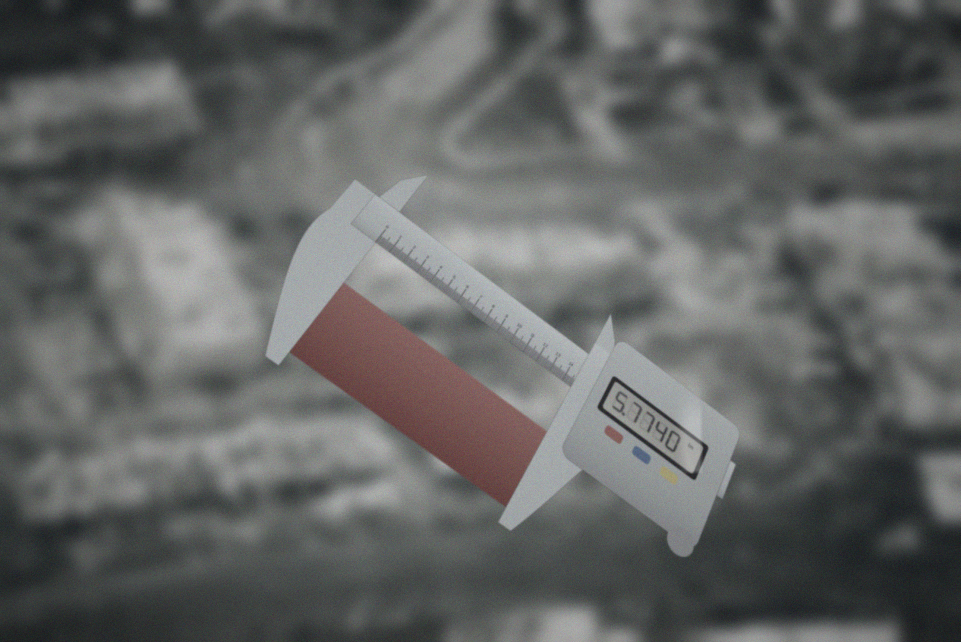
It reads 5.7740 in
